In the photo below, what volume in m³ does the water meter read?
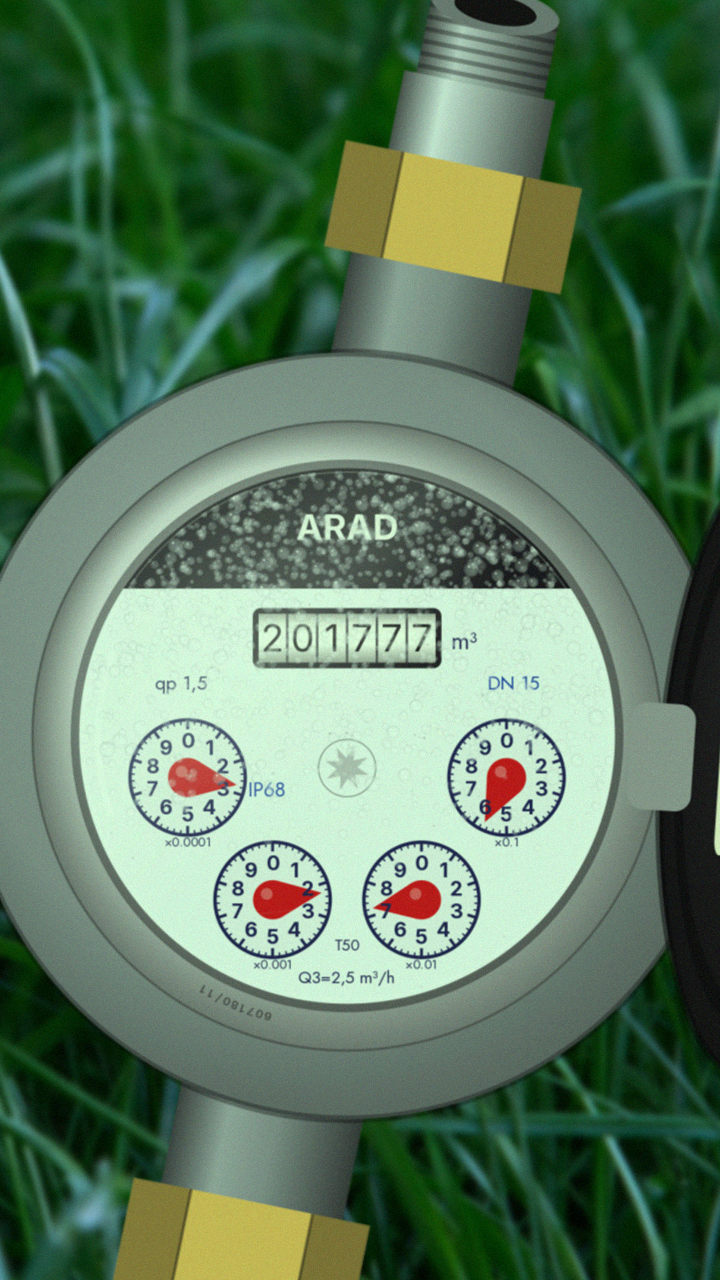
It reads 201777.5722 m³
